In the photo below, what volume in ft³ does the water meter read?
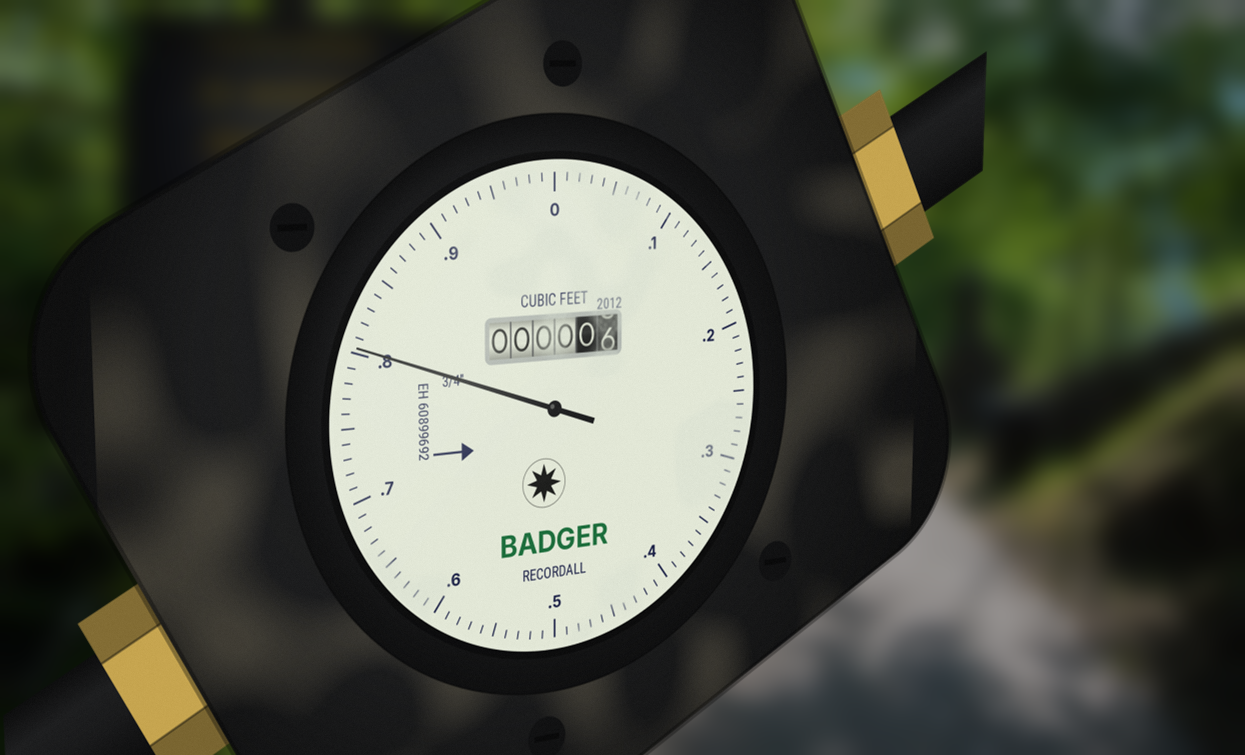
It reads 5.80 ft³
